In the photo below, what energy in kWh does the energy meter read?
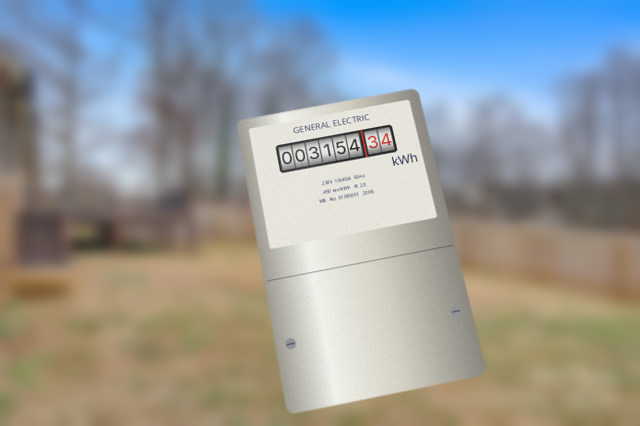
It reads 3154.34 kWh
